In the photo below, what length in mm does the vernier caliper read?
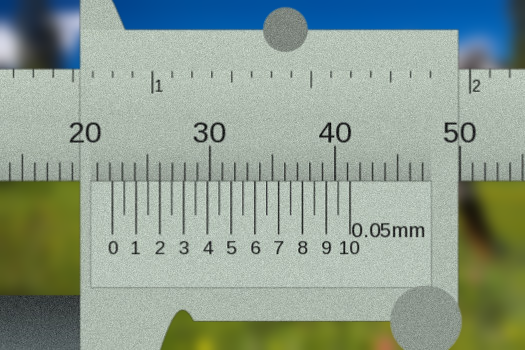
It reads 22.2 mm
